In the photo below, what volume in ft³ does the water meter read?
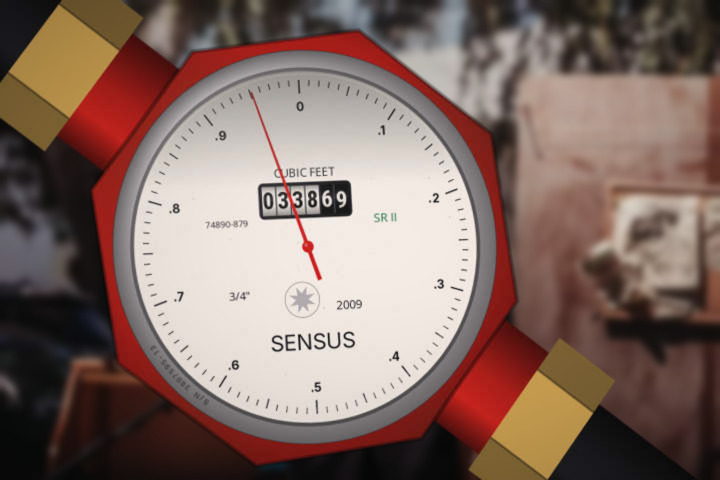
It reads 33868.95 ft³
